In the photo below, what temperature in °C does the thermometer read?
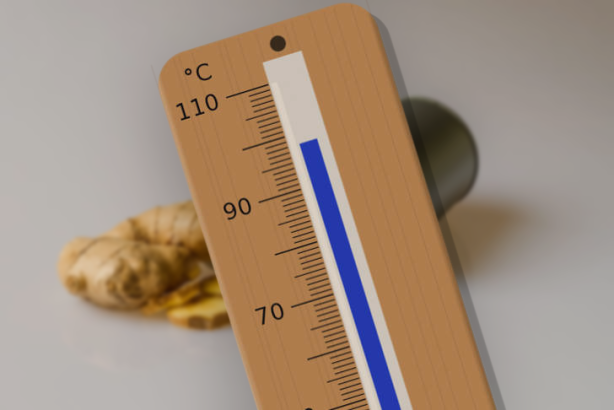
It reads 98 °C
